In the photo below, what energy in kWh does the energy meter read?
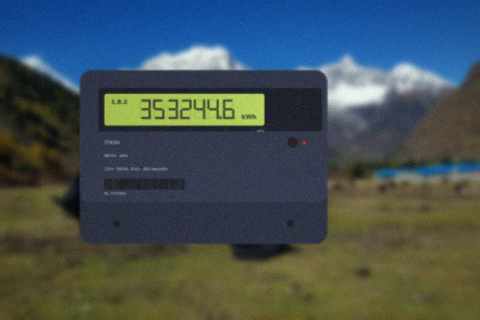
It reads 353244.6 kWh
